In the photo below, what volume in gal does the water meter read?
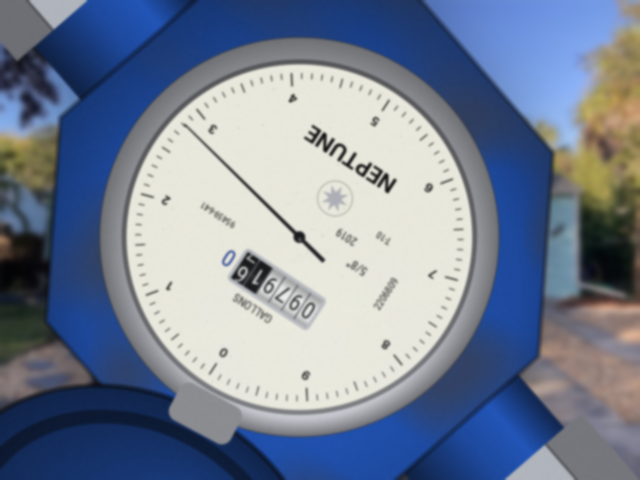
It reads 979162.8 gal
